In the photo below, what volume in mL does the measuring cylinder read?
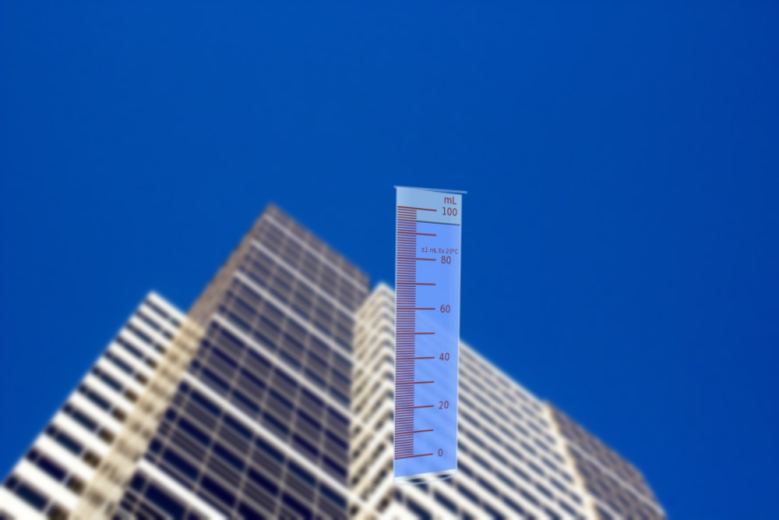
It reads 95 mL
